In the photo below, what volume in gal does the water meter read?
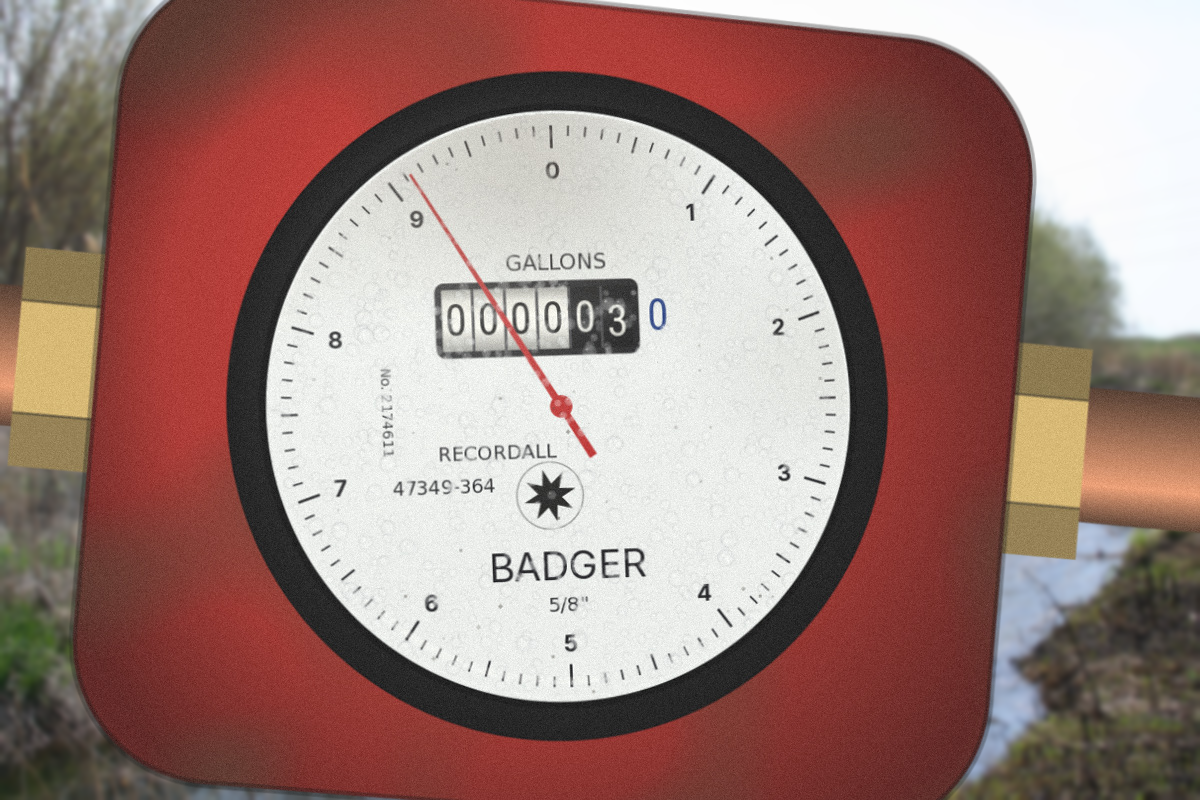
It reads 29.1 gal
